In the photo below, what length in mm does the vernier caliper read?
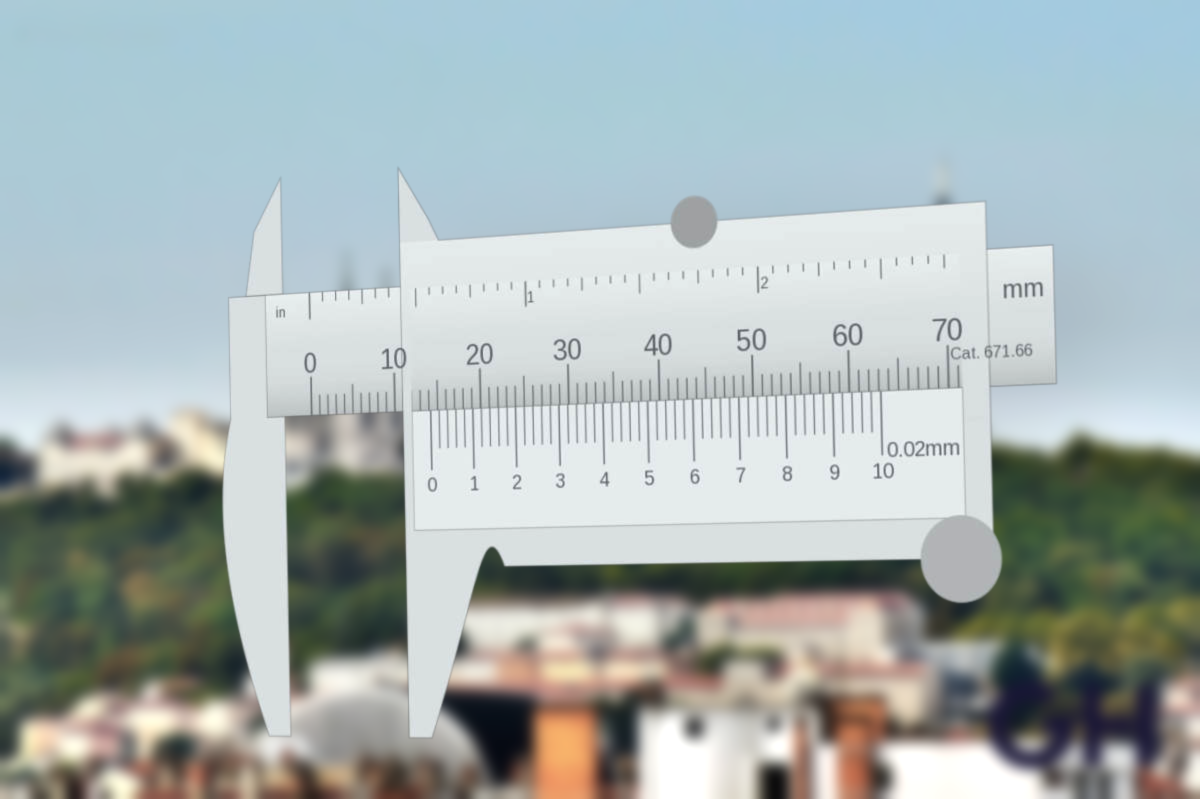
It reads 14.2 mm
